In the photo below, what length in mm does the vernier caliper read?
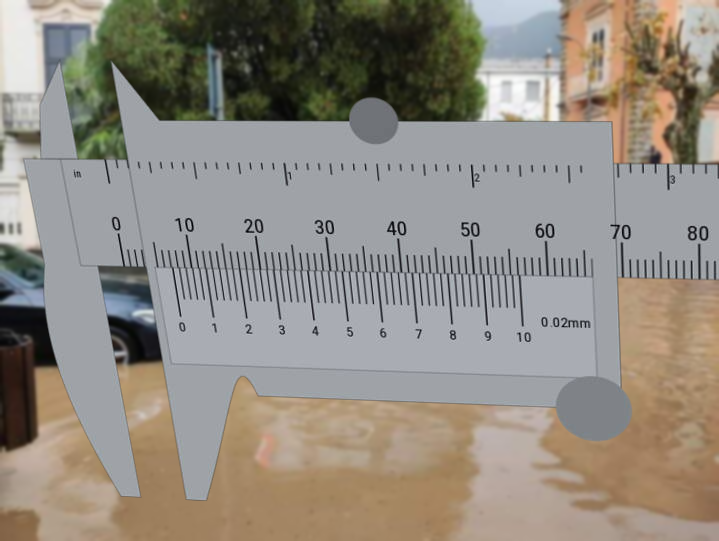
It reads 7.2 mm
